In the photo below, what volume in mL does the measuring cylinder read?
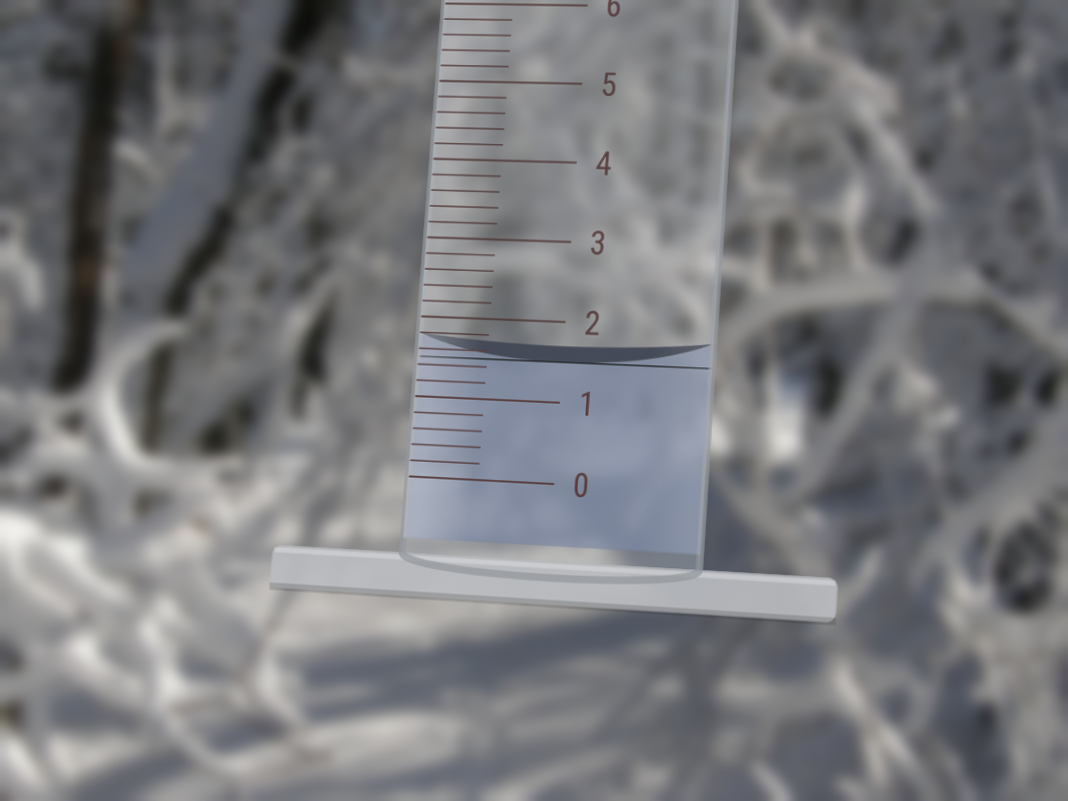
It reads 1.5 mL
